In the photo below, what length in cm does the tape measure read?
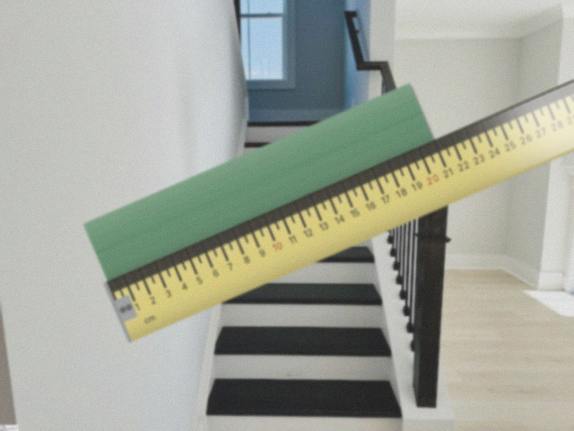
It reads 21 cm
